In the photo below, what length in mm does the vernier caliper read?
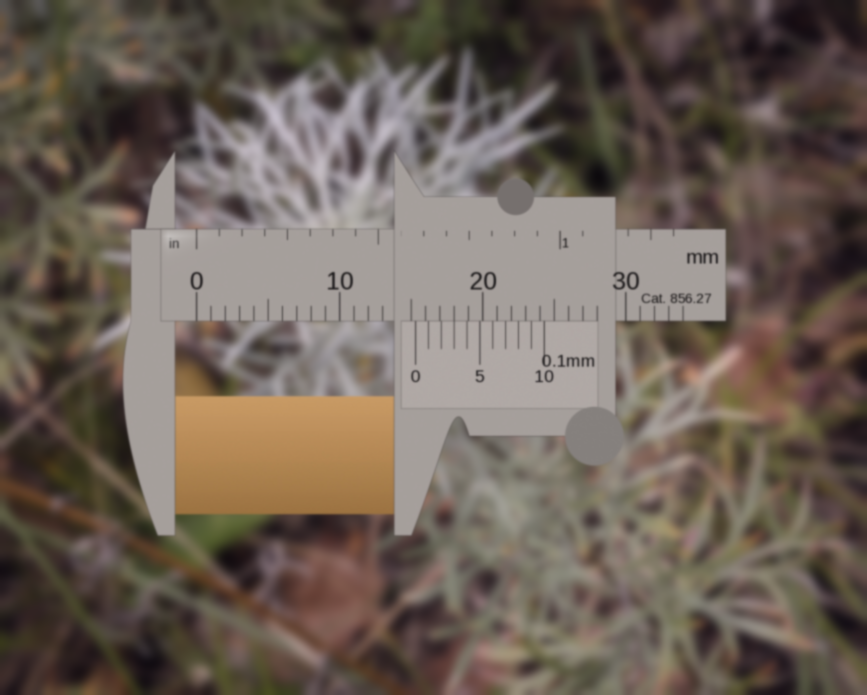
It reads 15.3 mm
